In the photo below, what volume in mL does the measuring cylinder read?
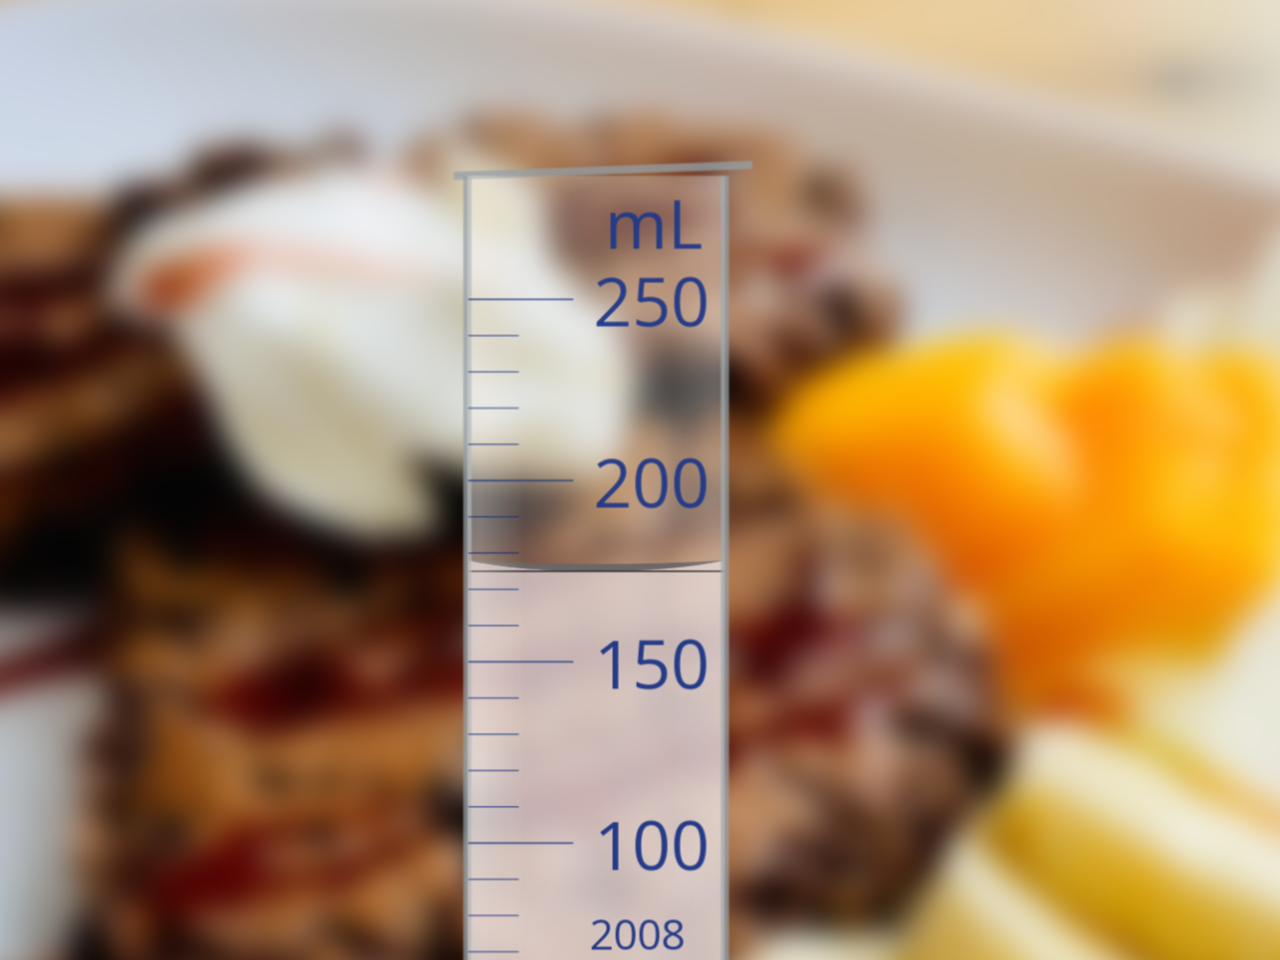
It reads 175 mL
